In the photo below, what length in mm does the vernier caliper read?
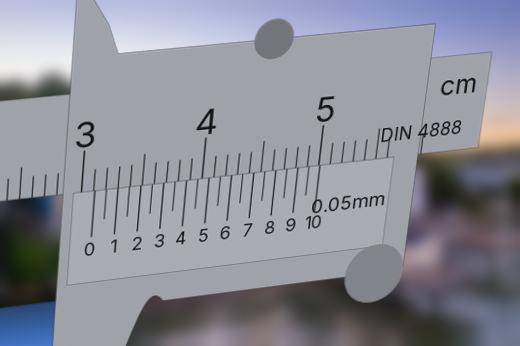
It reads 31.1 mm
